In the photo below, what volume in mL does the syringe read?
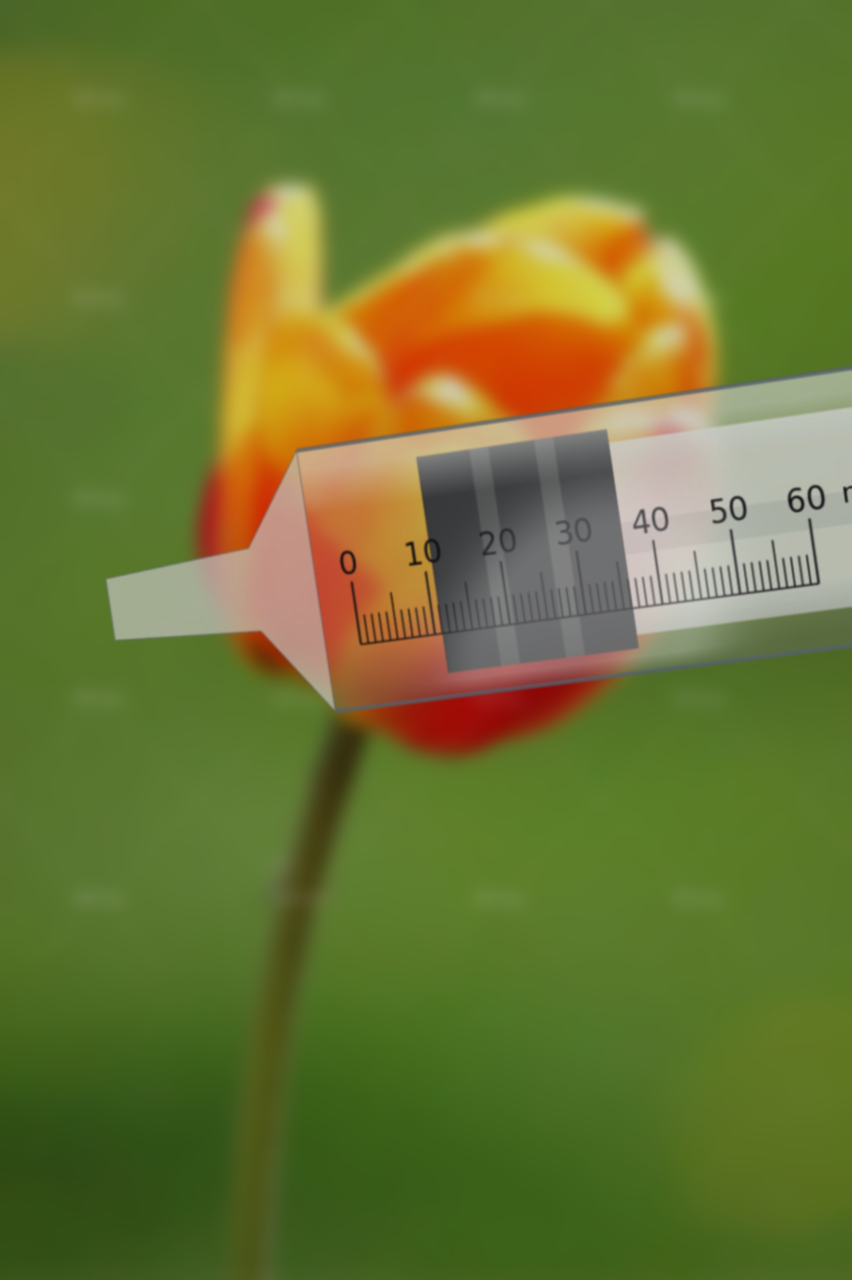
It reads 11 mL
